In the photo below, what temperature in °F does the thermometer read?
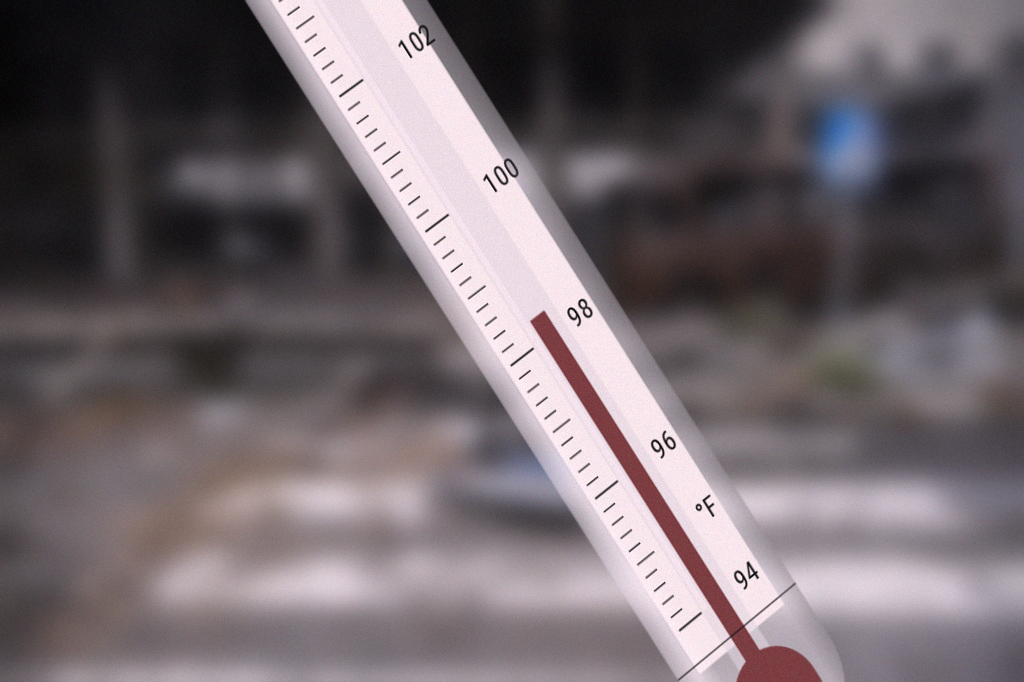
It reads 98.3 °F
